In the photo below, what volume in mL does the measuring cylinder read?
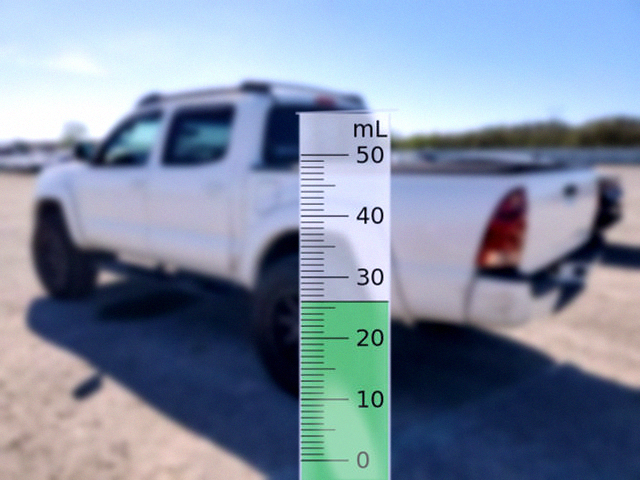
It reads 26 mL
